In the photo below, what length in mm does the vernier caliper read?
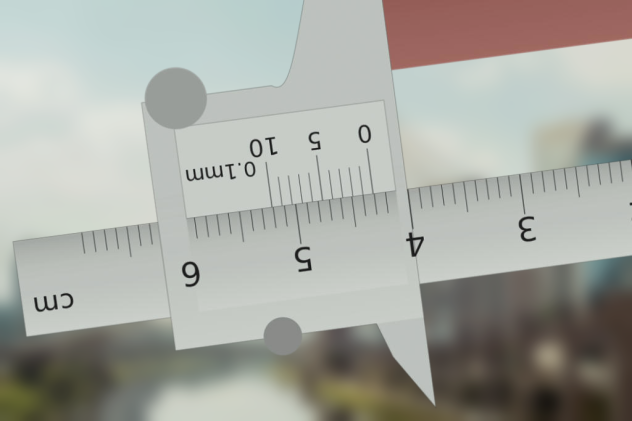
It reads 43.1 mm
